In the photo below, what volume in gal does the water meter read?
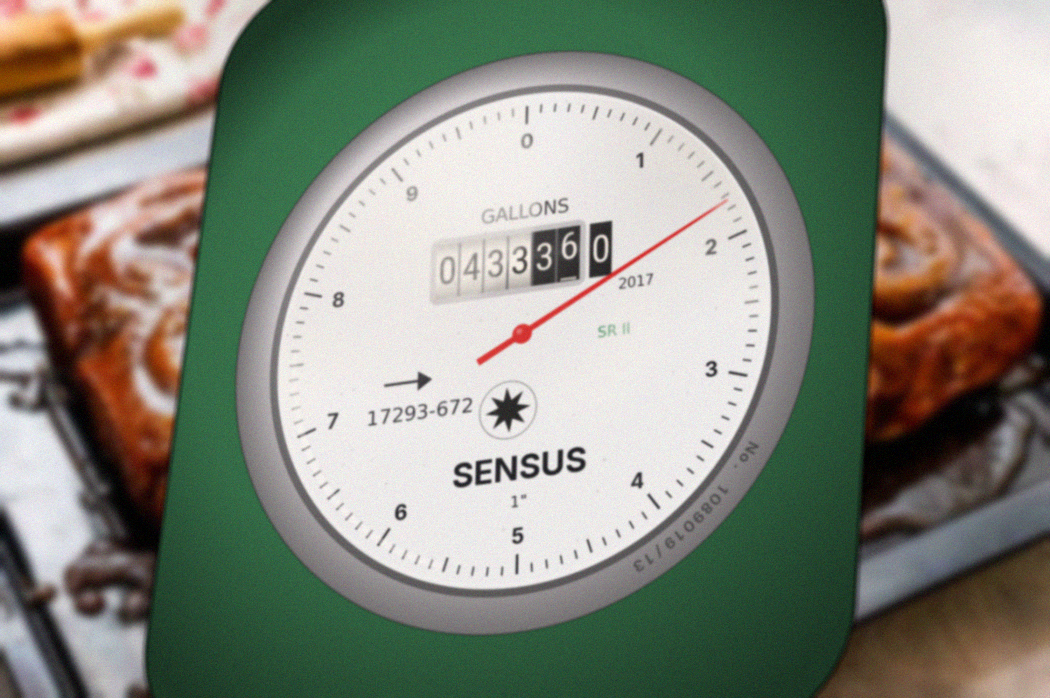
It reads 433361.7 gal
